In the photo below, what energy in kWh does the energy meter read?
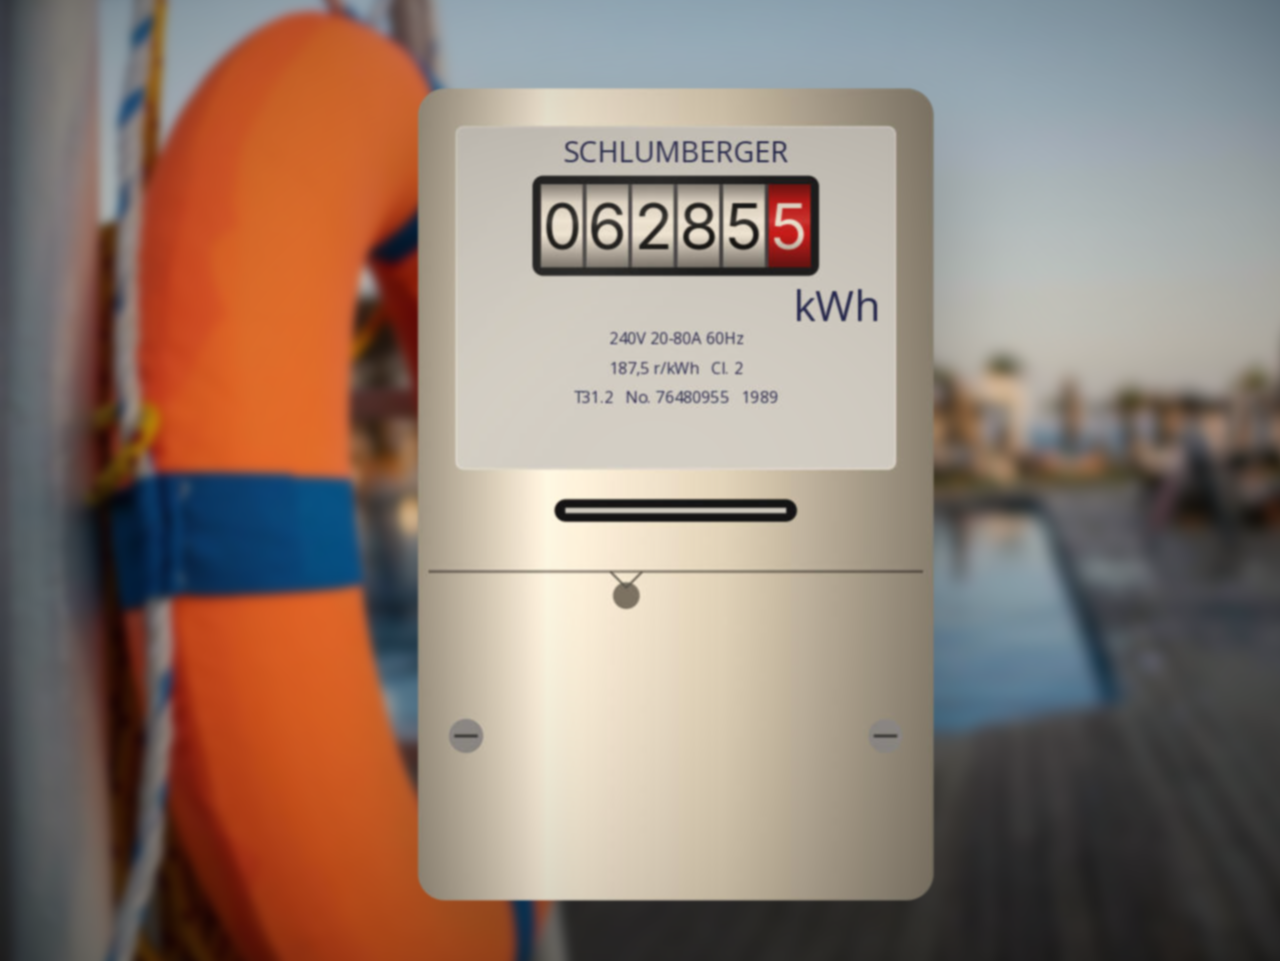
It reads 6285.5 kWh
